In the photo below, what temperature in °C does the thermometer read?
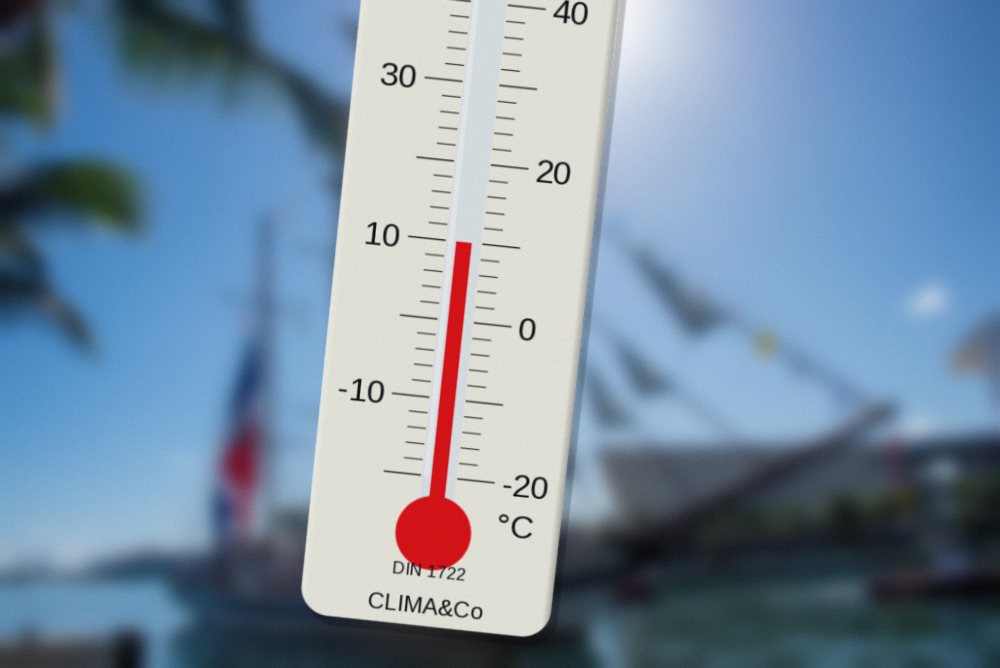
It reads 10 °C
